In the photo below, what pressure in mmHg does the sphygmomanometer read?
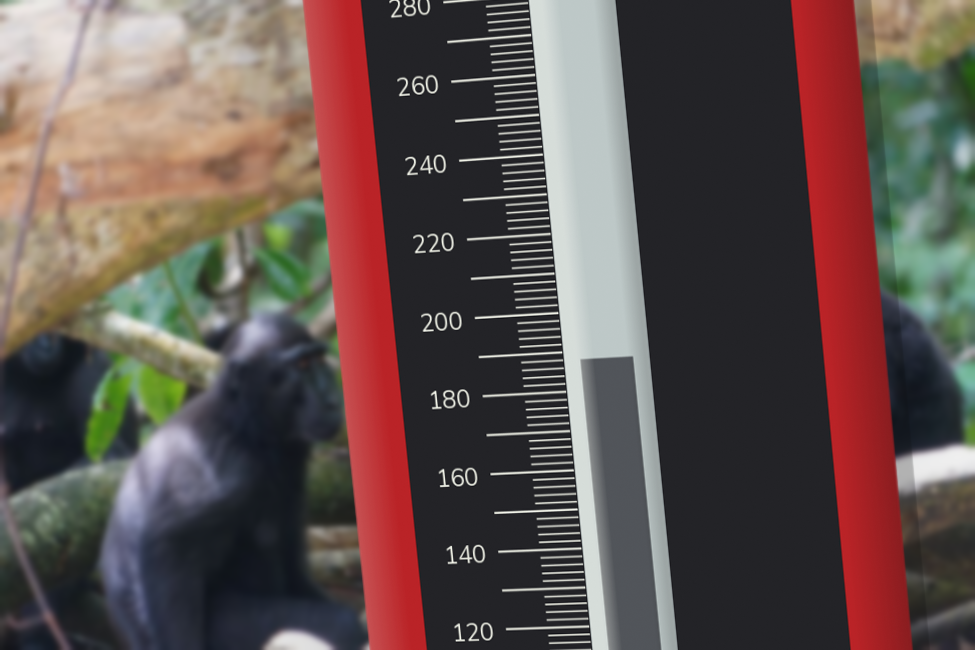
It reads 188 mmHg
